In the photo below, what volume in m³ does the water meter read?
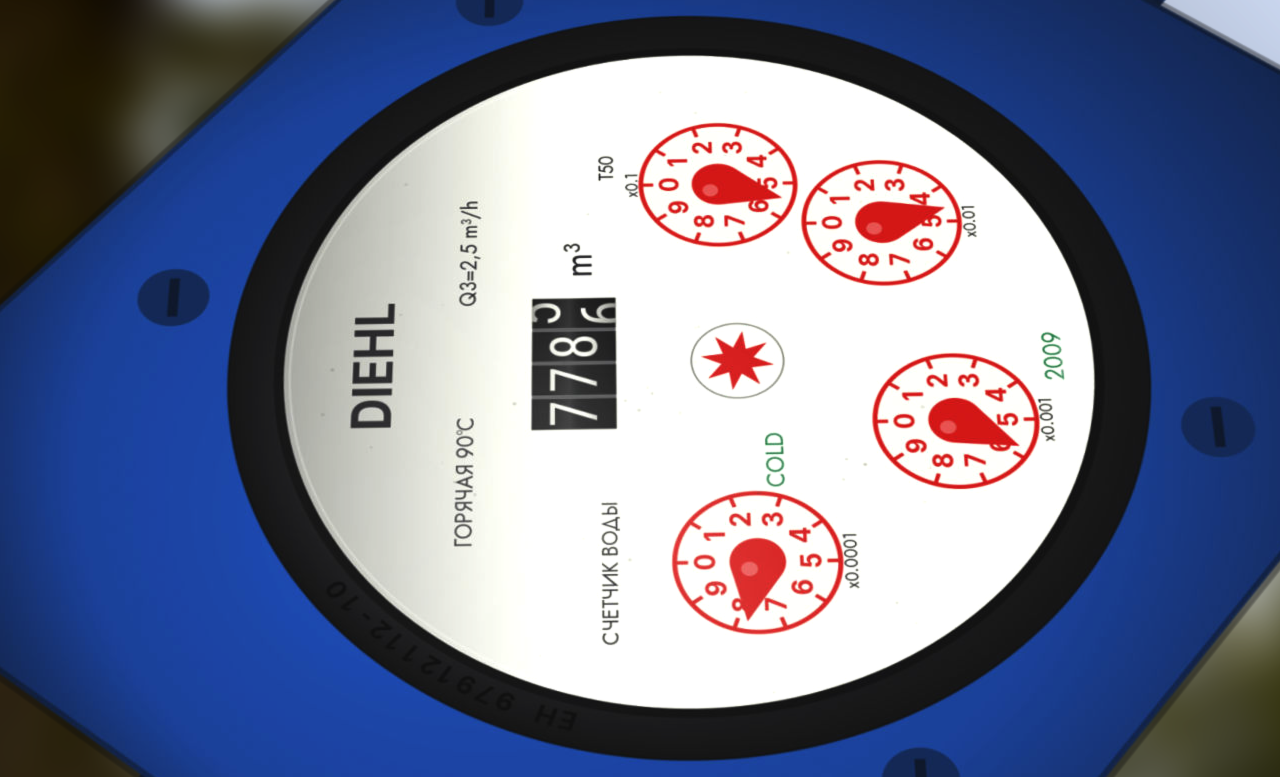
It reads 7785.5457 m³
